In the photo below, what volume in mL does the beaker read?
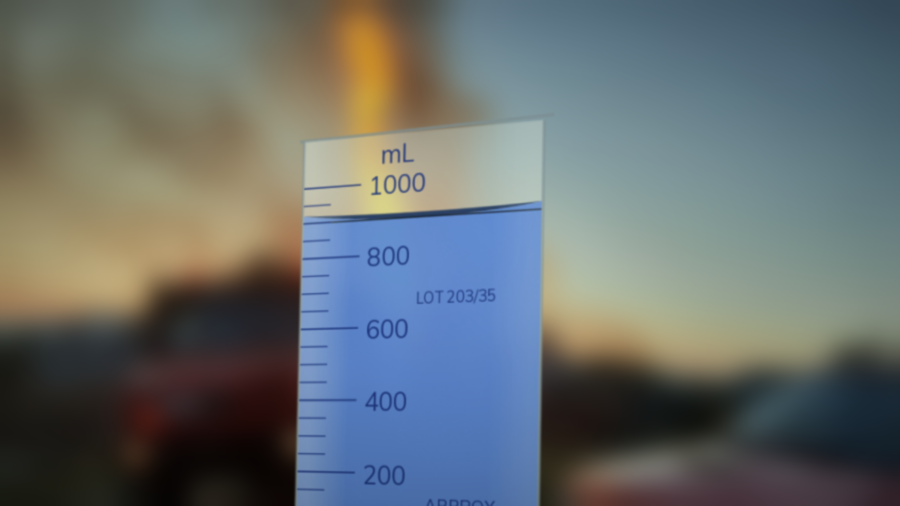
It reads 900 mL
